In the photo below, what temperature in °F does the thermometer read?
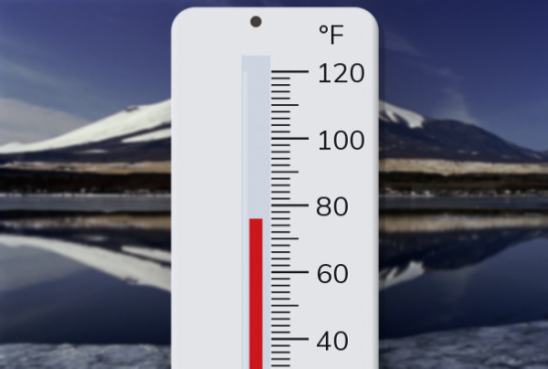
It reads 76 °F
